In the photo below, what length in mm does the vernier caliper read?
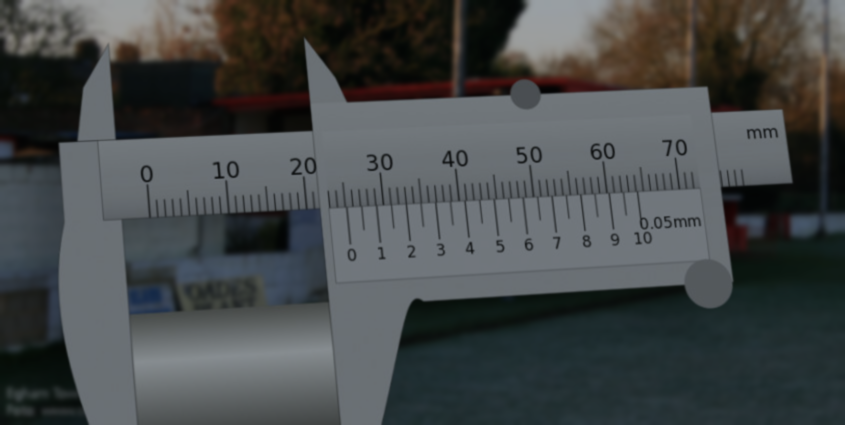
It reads 25.2 mm
